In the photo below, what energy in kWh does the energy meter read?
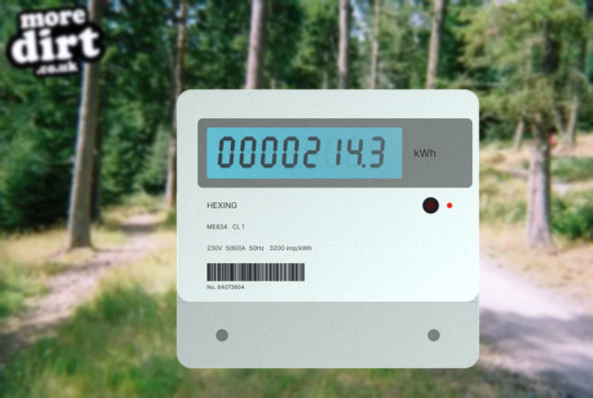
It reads 214.3 kWh
